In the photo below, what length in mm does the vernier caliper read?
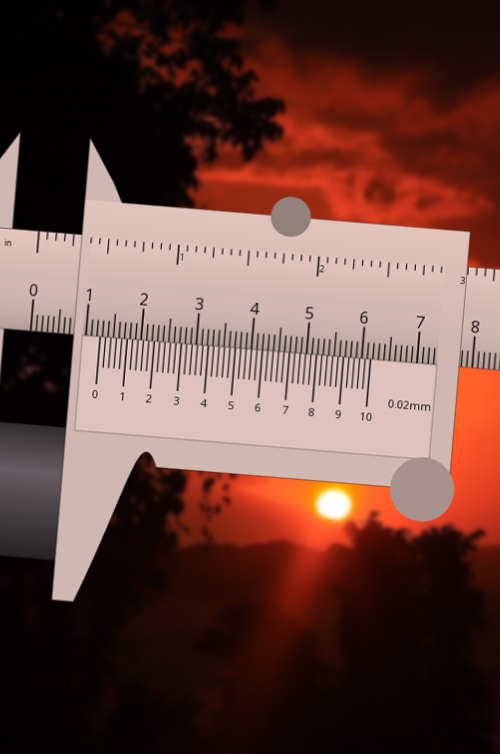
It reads 12.6 mm
